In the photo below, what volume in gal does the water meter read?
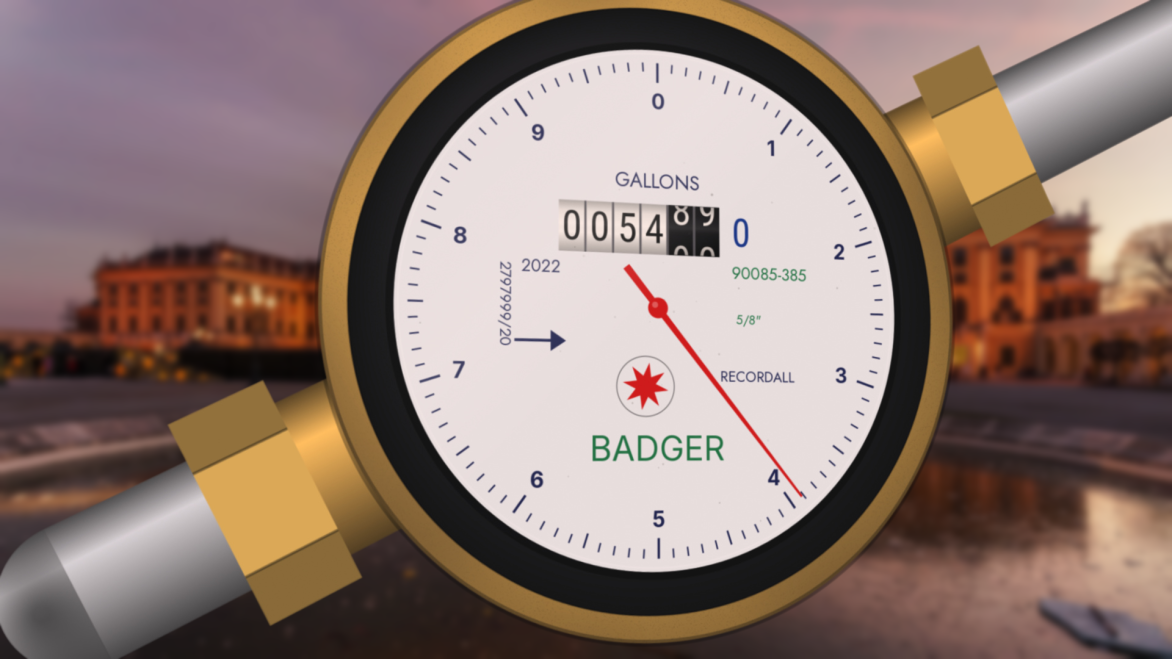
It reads 54893.9 gal
